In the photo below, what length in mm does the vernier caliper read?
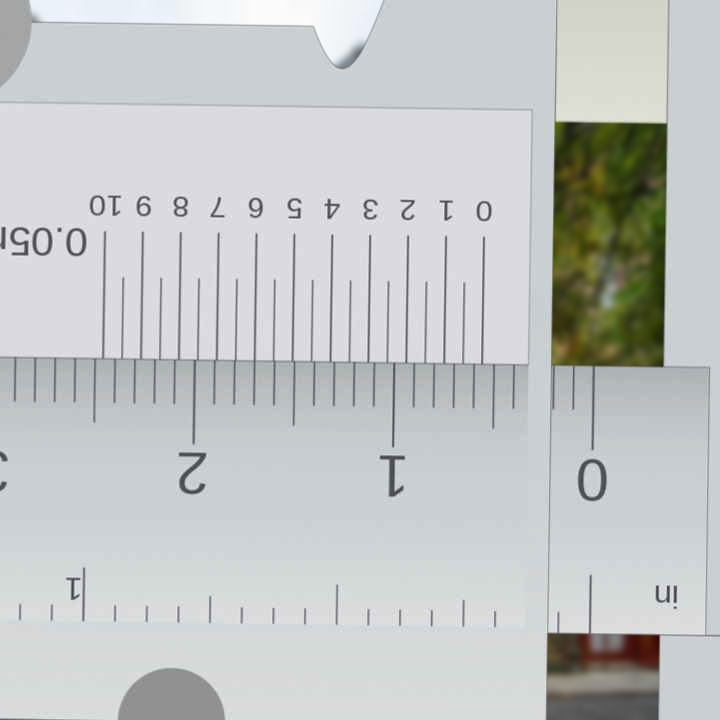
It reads 5.6 mm
